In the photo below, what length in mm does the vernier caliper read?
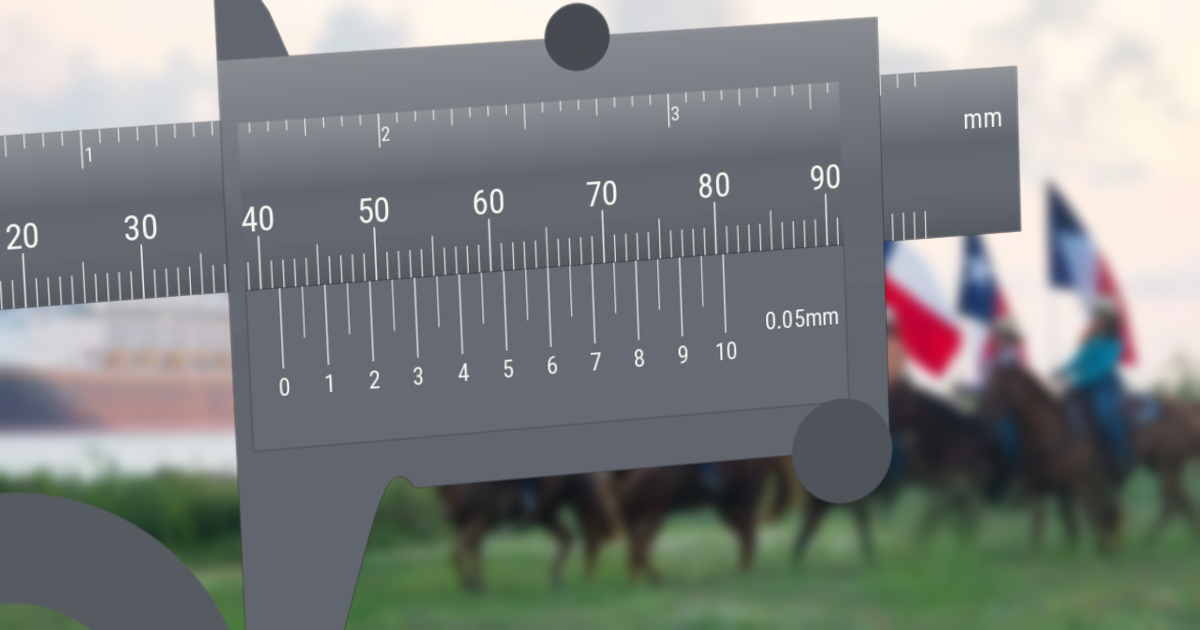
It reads 41.6 mm
